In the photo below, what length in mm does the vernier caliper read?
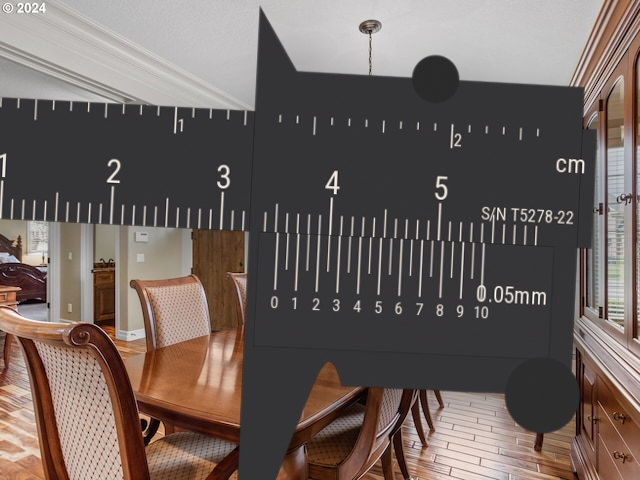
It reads 35.2 mm
